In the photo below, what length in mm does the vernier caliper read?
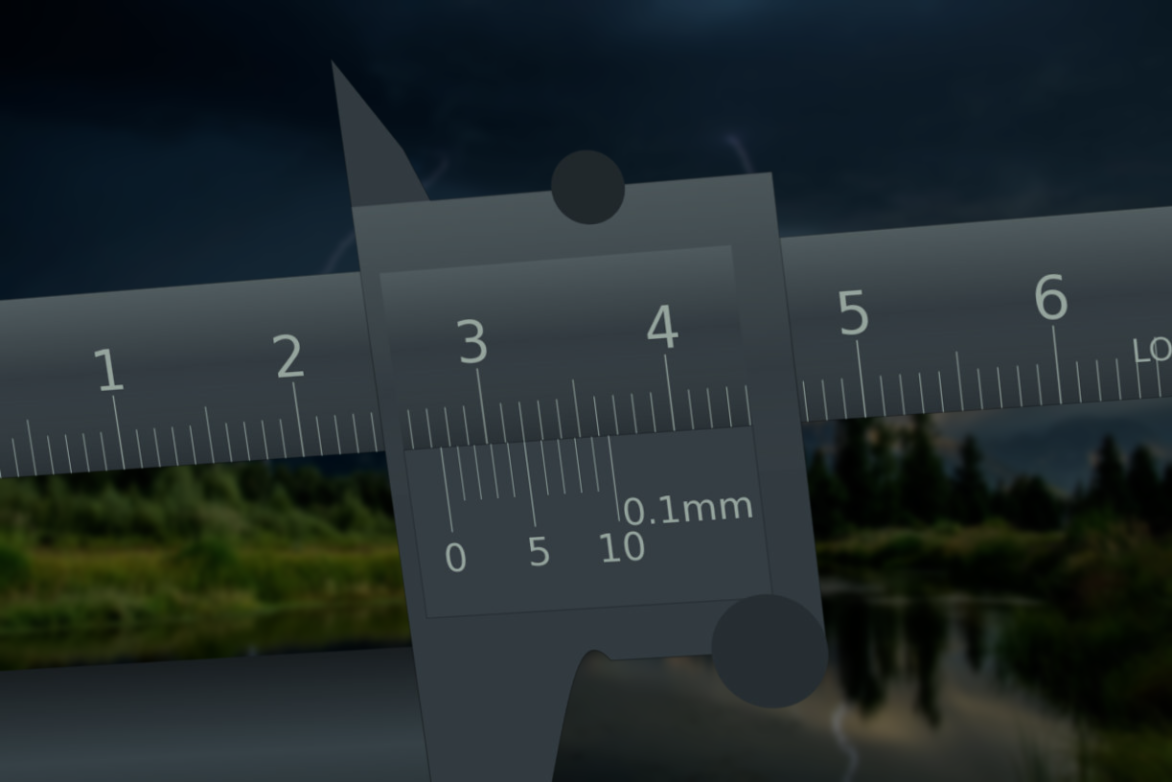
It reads 27.5 mm
